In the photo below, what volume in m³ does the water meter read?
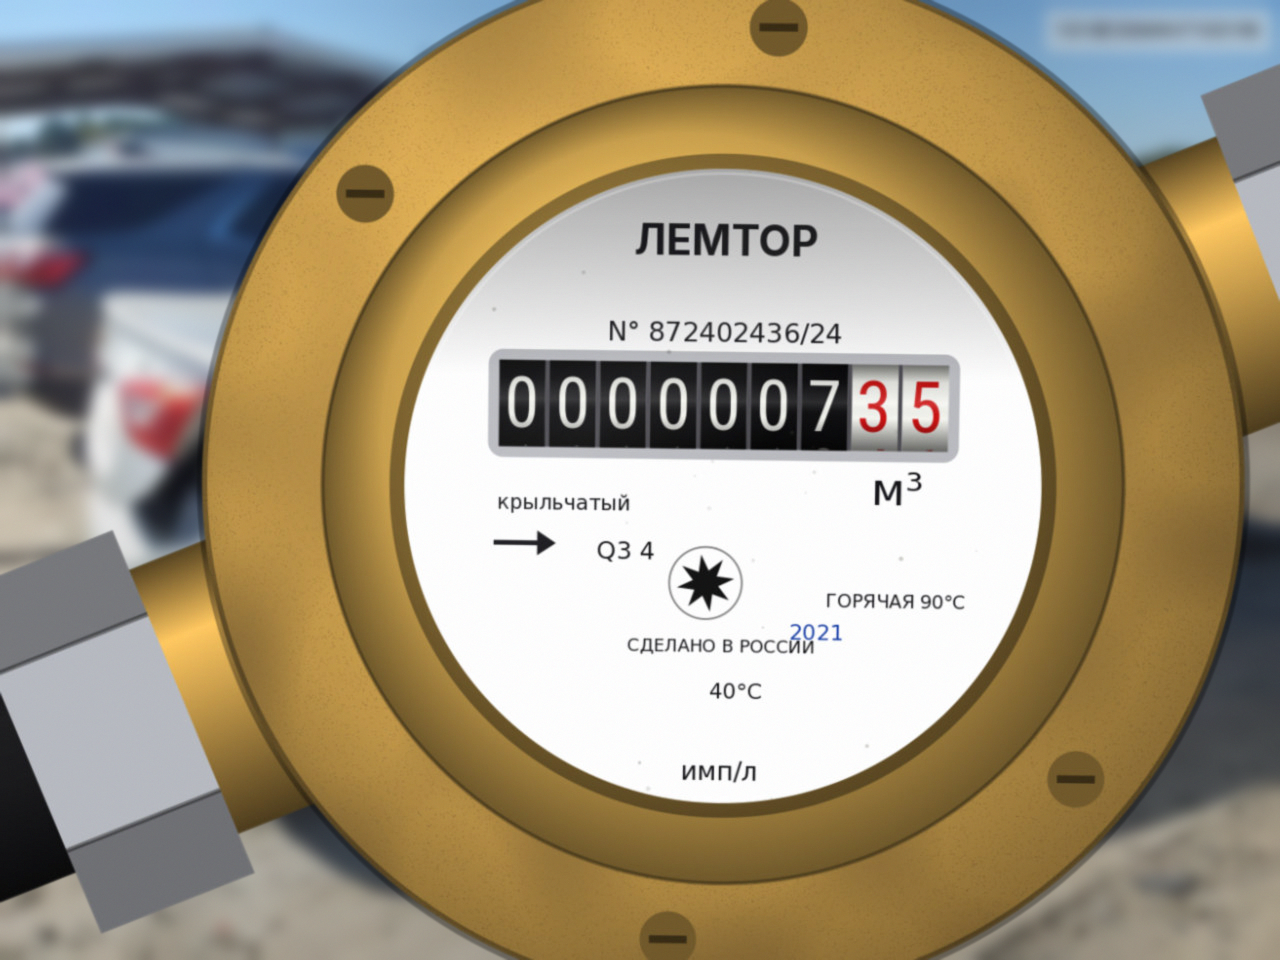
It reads 7.35 m³
